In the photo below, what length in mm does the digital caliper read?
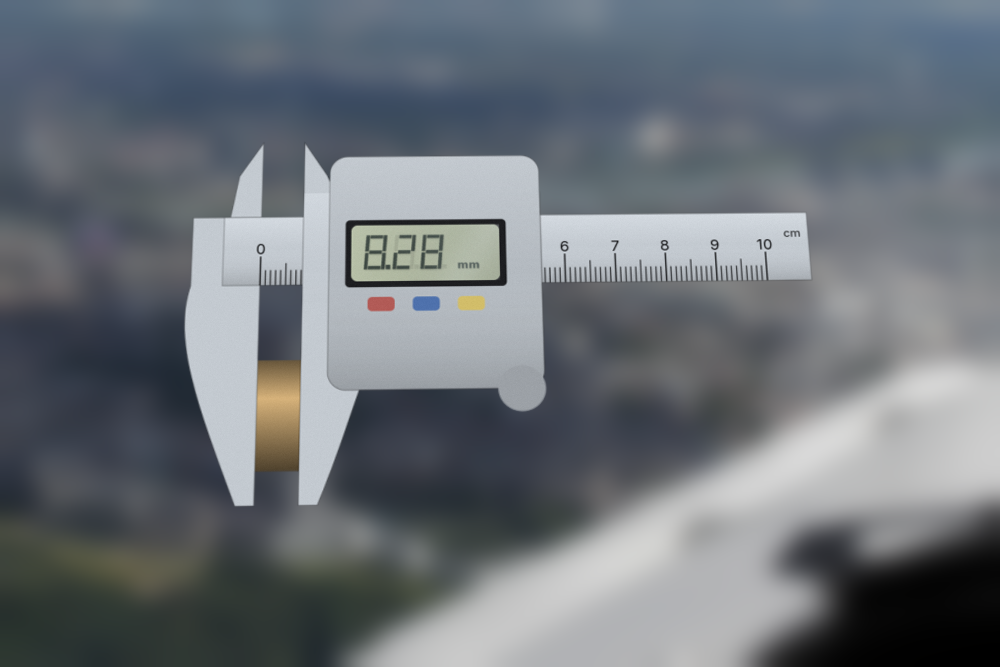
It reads 8.28 mm
